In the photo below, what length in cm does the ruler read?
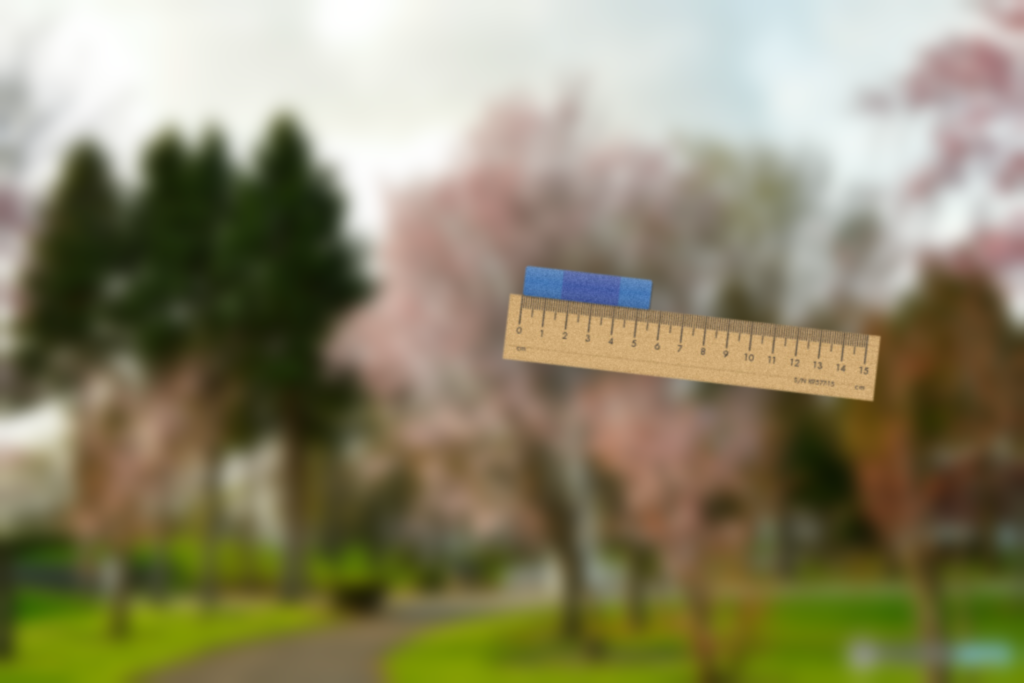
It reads 5.5 cm
